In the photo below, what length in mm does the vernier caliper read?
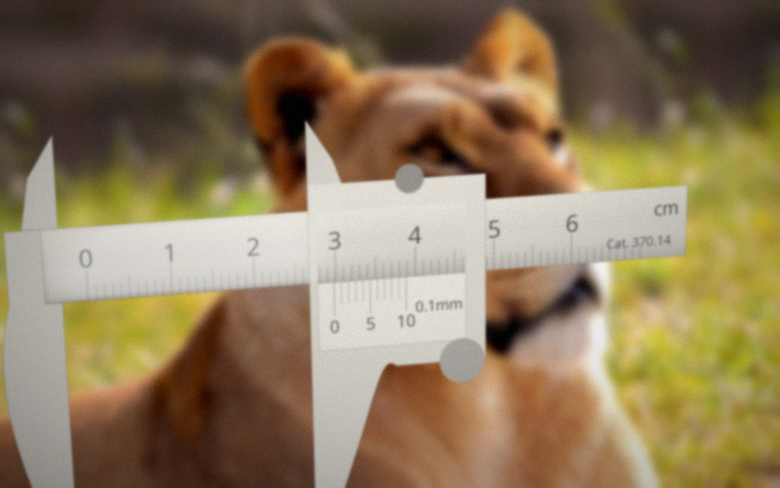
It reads 29.8 mm
